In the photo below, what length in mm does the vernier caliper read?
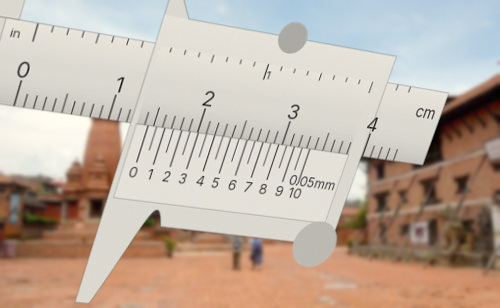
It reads 14.4 mm
